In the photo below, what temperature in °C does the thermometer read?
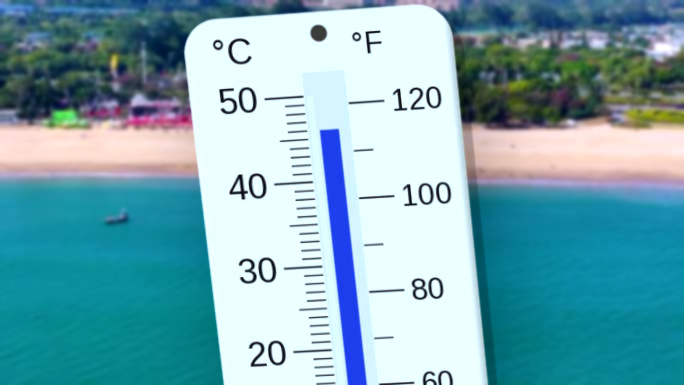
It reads 46 °C
